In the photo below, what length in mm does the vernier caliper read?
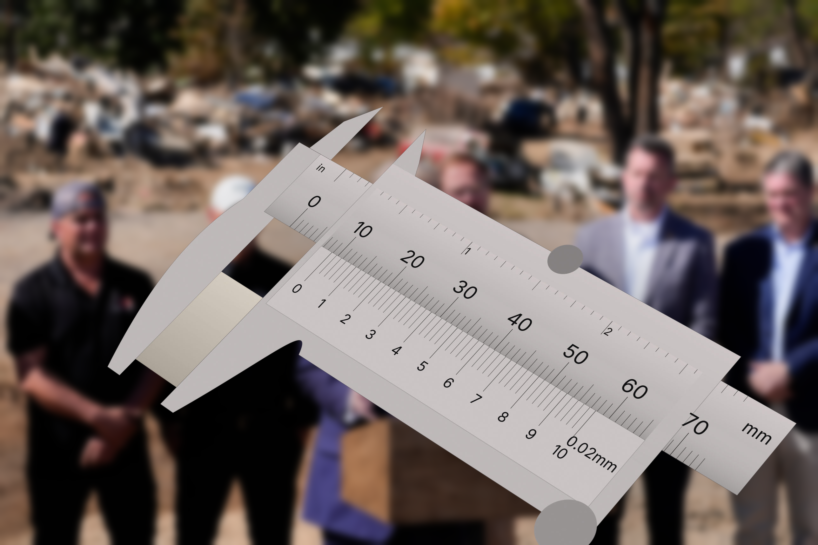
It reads 8.8 mm
